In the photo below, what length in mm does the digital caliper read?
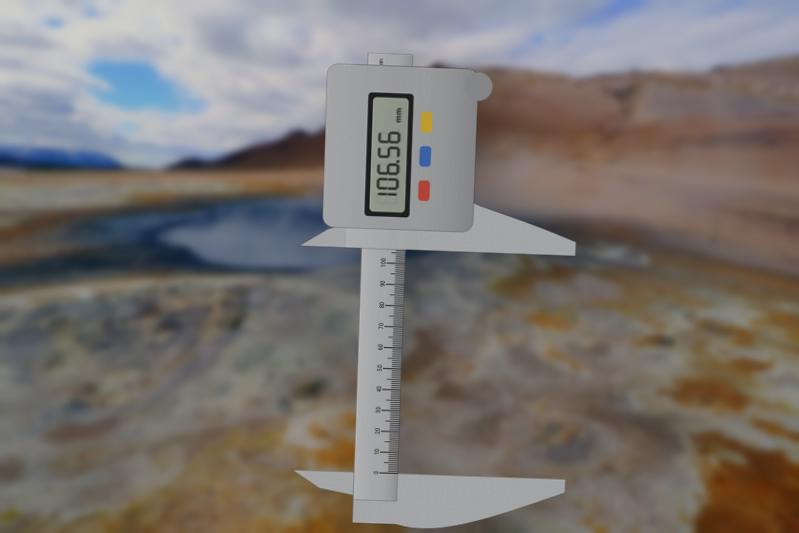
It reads 106.56 mm
